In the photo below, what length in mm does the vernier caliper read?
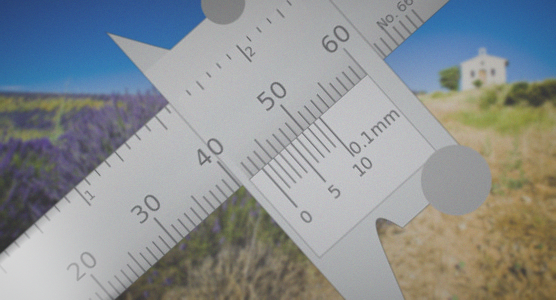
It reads 43.4 mm
